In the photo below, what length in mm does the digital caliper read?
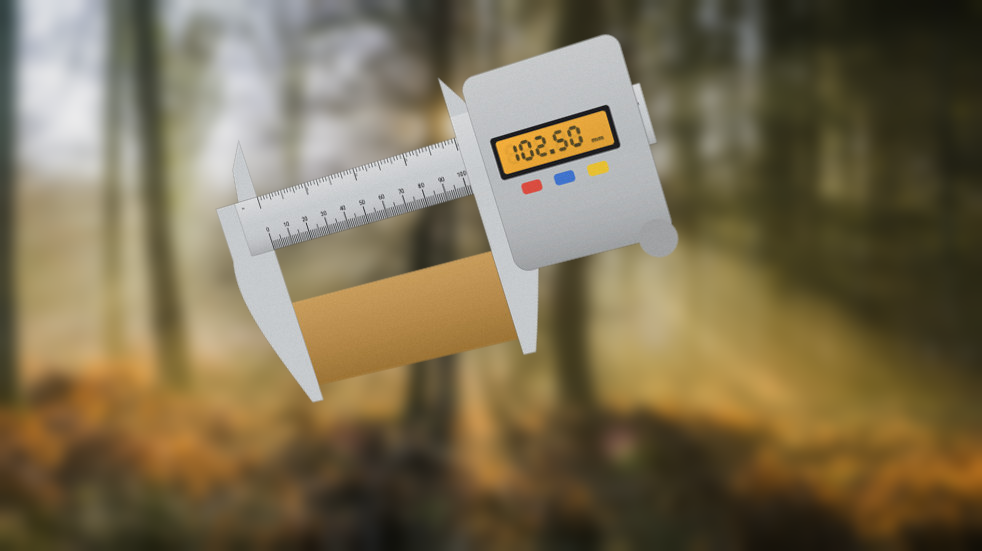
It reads 102.50 mm
